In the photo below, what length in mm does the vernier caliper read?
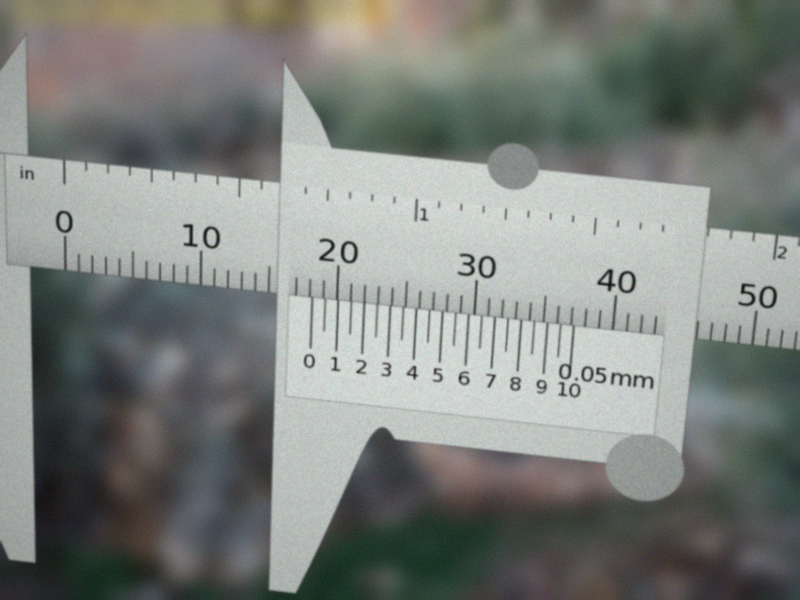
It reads 18.2 mm
